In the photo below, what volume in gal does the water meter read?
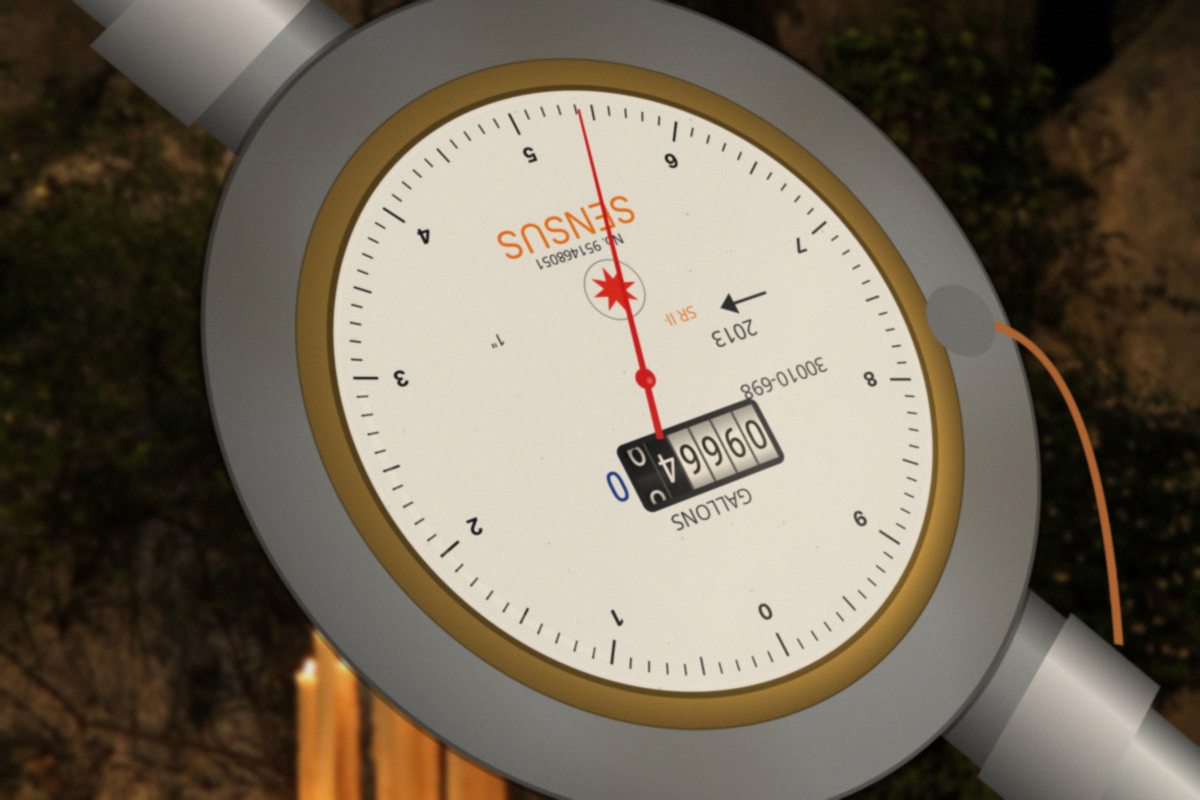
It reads 966485.4 gal
